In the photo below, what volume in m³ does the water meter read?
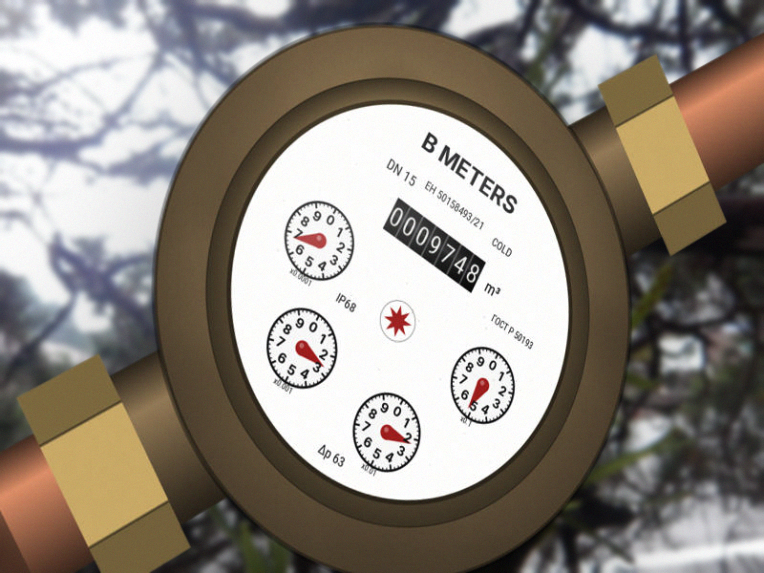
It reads 9748.5226 m³
